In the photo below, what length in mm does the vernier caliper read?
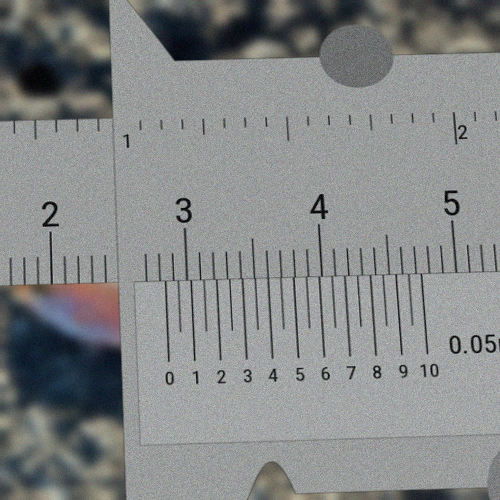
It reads 28.4 mm
